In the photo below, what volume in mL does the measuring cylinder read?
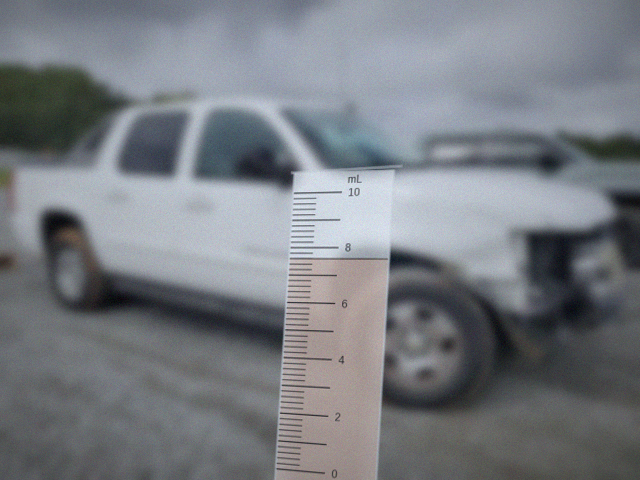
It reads 7.6 mL
